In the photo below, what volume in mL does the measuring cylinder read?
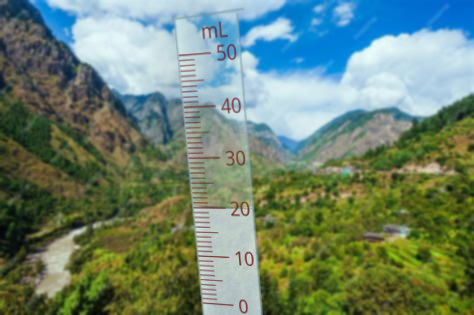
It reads 20 mL
